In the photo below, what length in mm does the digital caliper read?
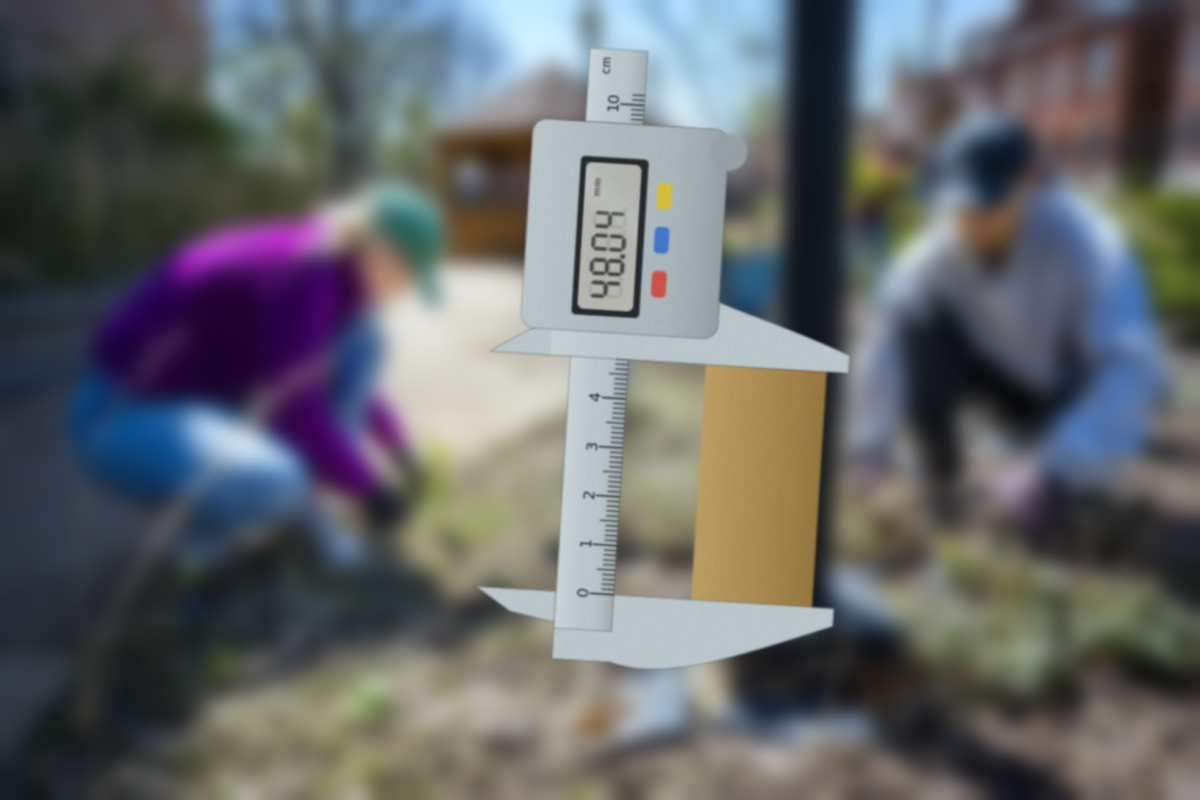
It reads 48.04 mm
